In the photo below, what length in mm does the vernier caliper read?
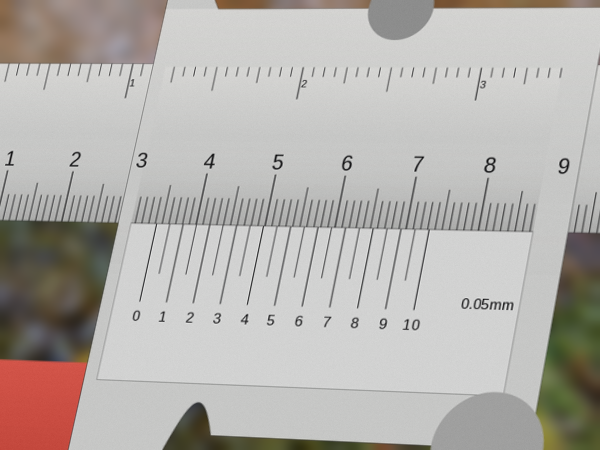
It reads 34.2 mm
